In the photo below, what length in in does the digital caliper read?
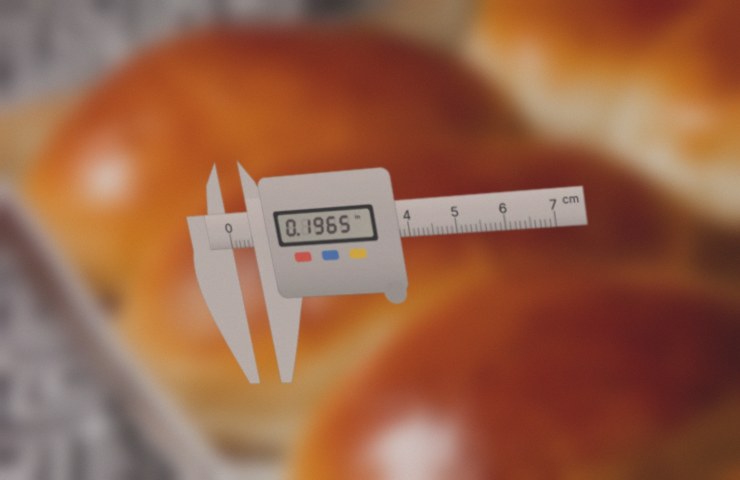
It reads 0.1965 in
